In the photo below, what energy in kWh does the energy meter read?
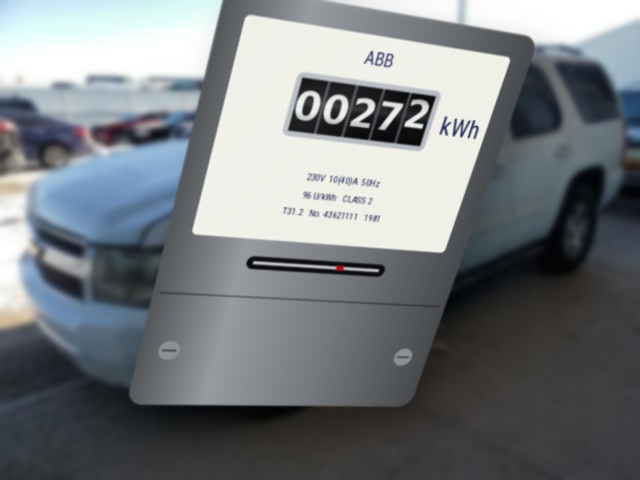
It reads 272 kWh
